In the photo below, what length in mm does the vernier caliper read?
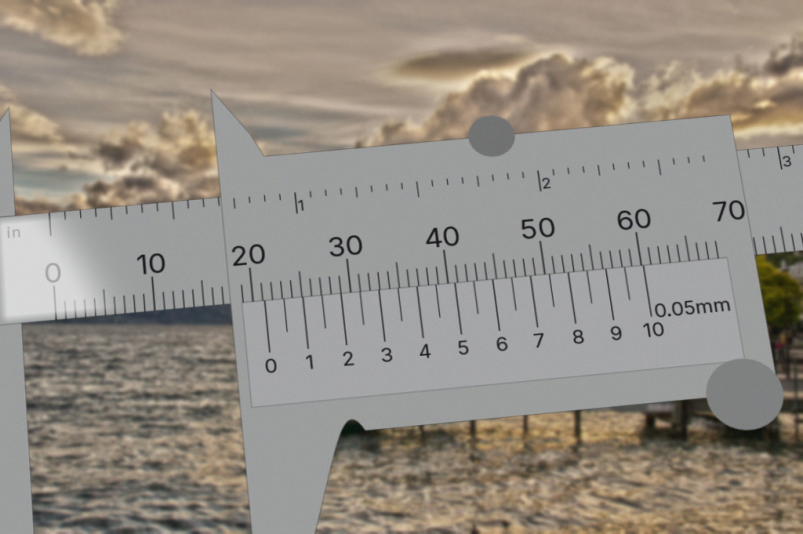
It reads 21.2 mm
